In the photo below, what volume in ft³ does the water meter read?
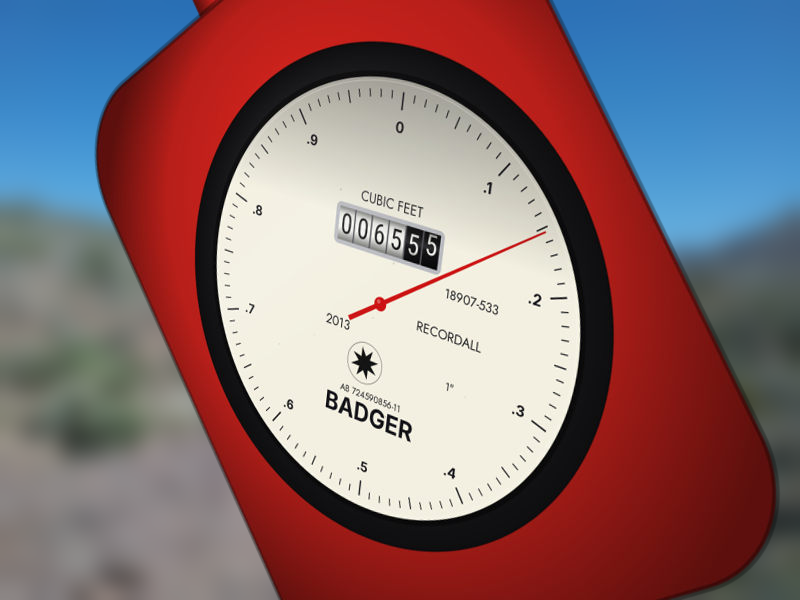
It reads 6555.15 ft³
